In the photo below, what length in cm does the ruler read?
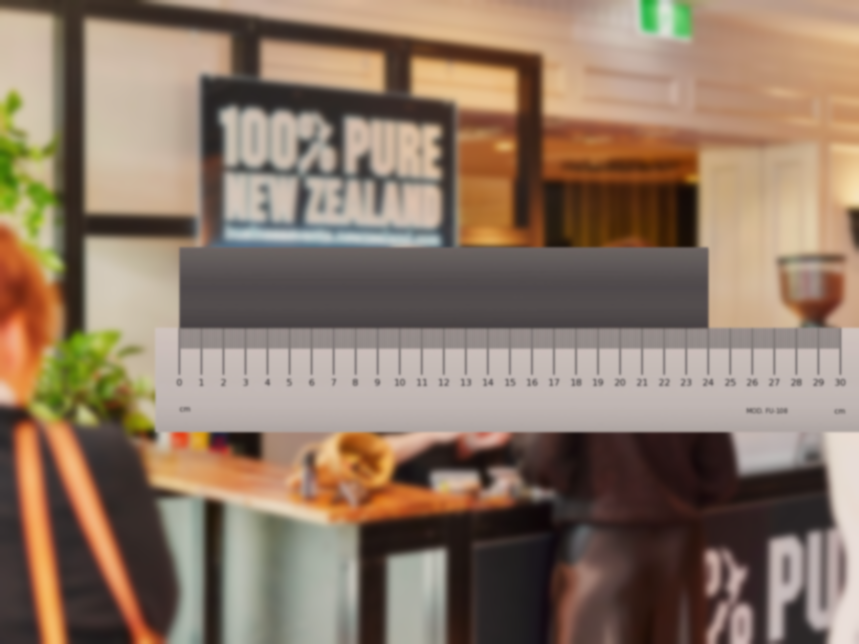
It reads 24 cm
